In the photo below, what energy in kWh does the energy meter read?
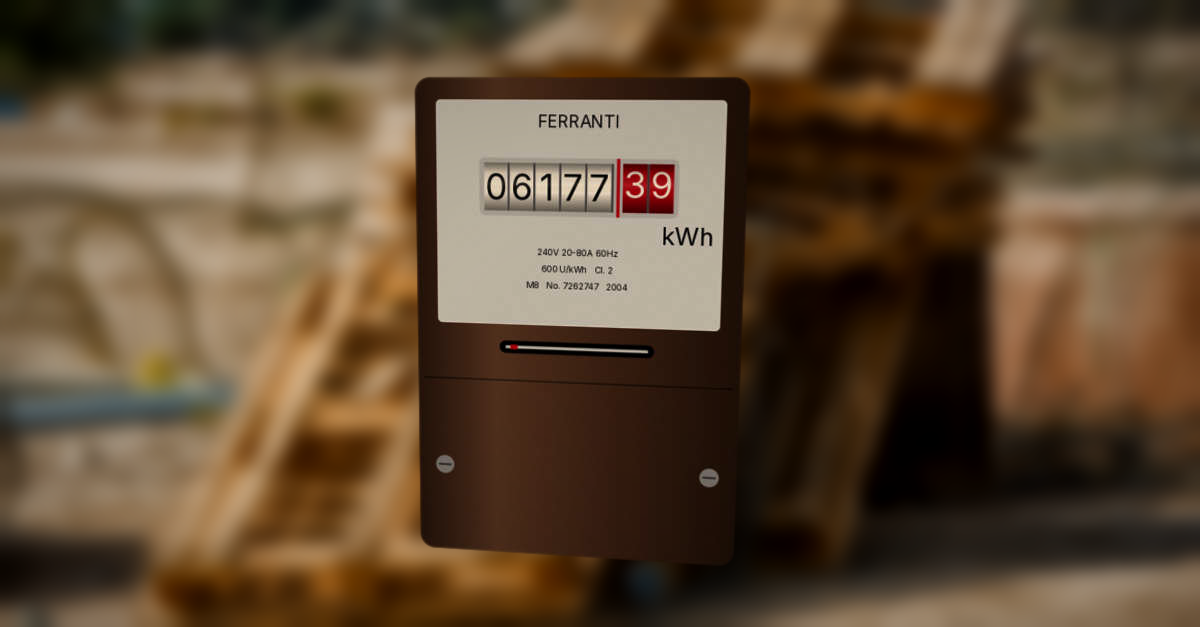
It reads 6177.39 kWh
